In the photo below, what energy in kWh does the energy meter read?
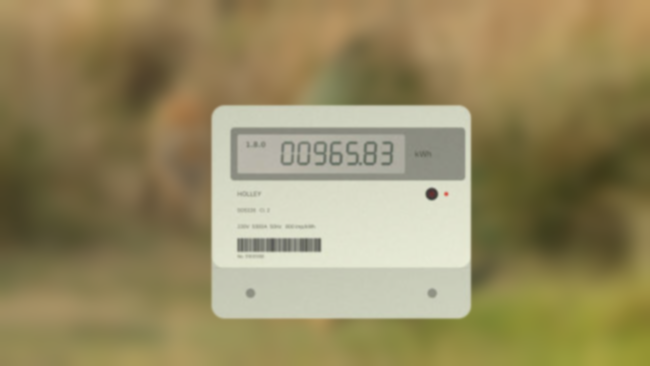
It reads 965.83 kWh
